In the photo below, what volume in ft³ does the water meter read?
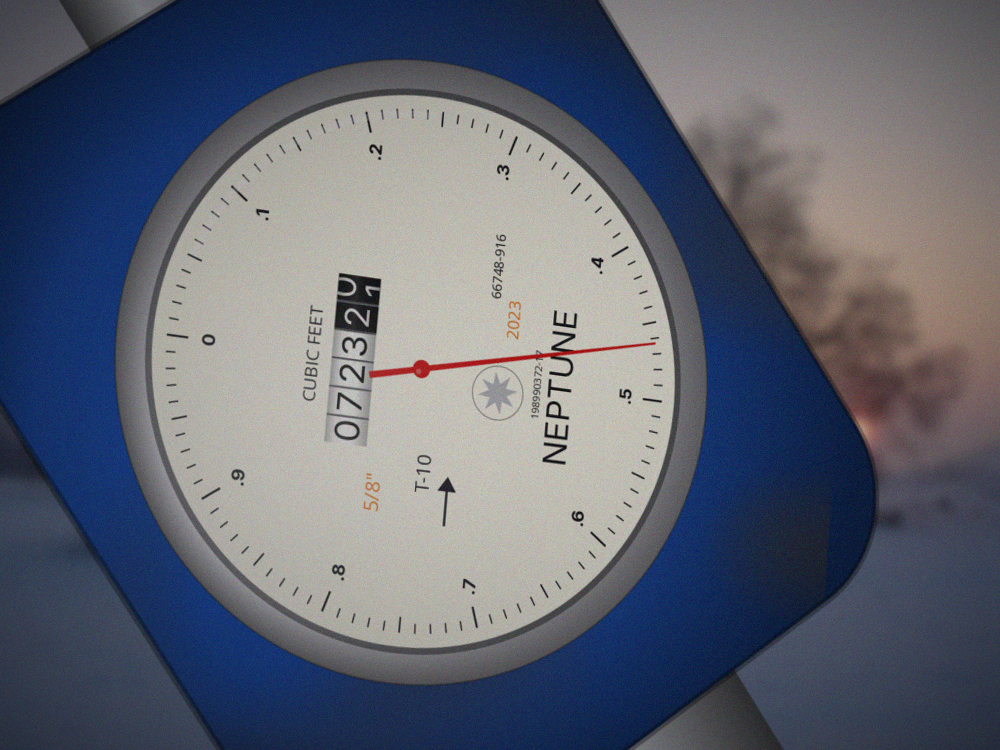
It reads 72320.46 ft³
